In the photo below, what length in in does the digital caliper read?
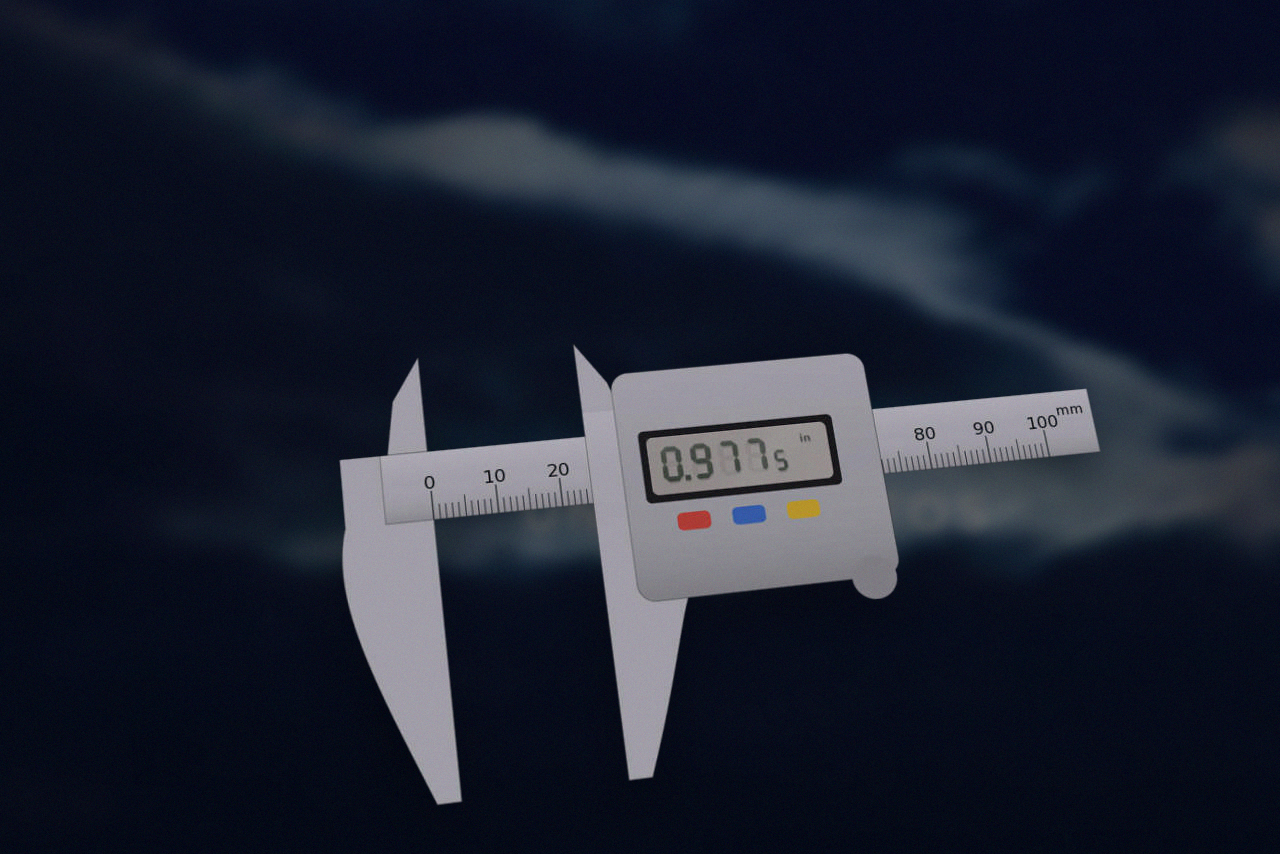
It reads 0.9775 in
